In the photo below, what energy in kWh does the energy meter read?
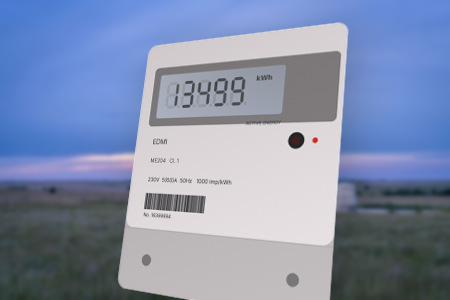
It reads 13499 kWh
